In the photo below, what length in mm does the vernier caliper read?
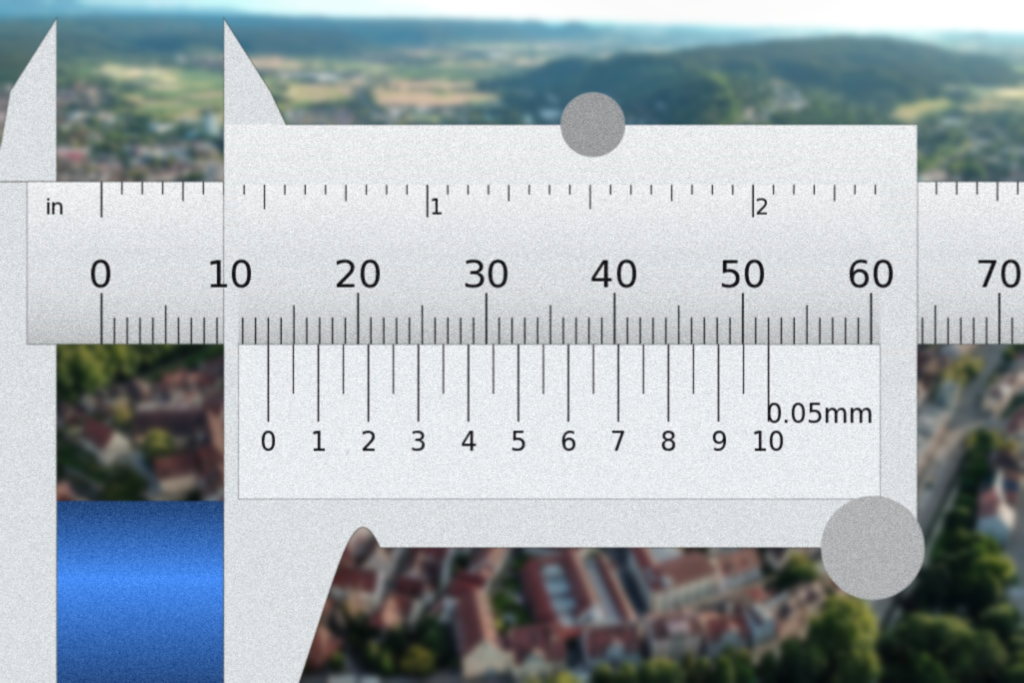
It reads 13.0 mm
